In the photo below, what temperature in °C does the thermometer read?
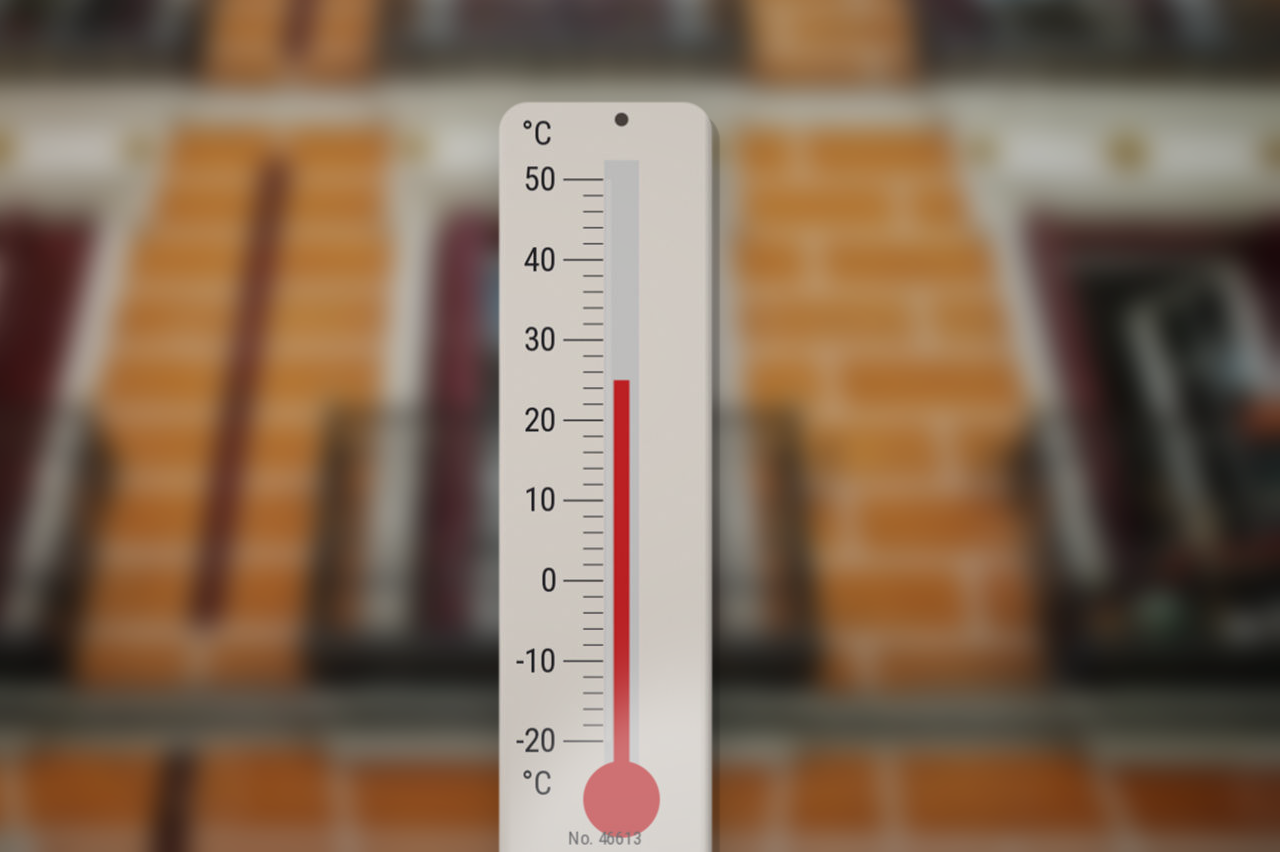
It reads 25 °C
